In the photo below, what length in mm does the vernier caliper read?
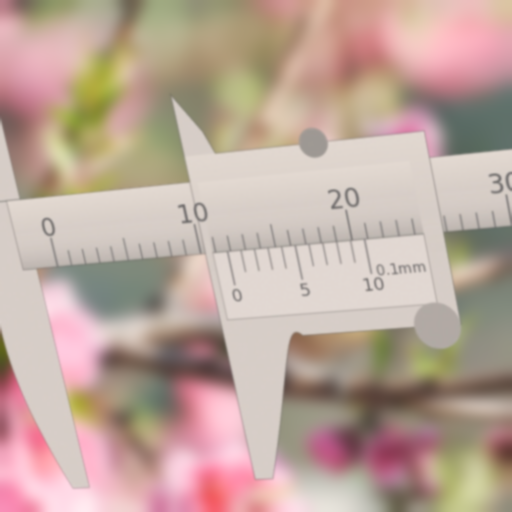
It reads 11.8 mm
